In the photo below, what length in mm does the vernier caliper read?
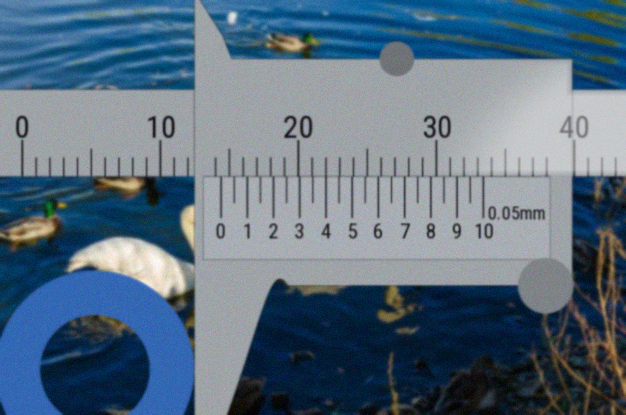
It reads 14.4 mm
